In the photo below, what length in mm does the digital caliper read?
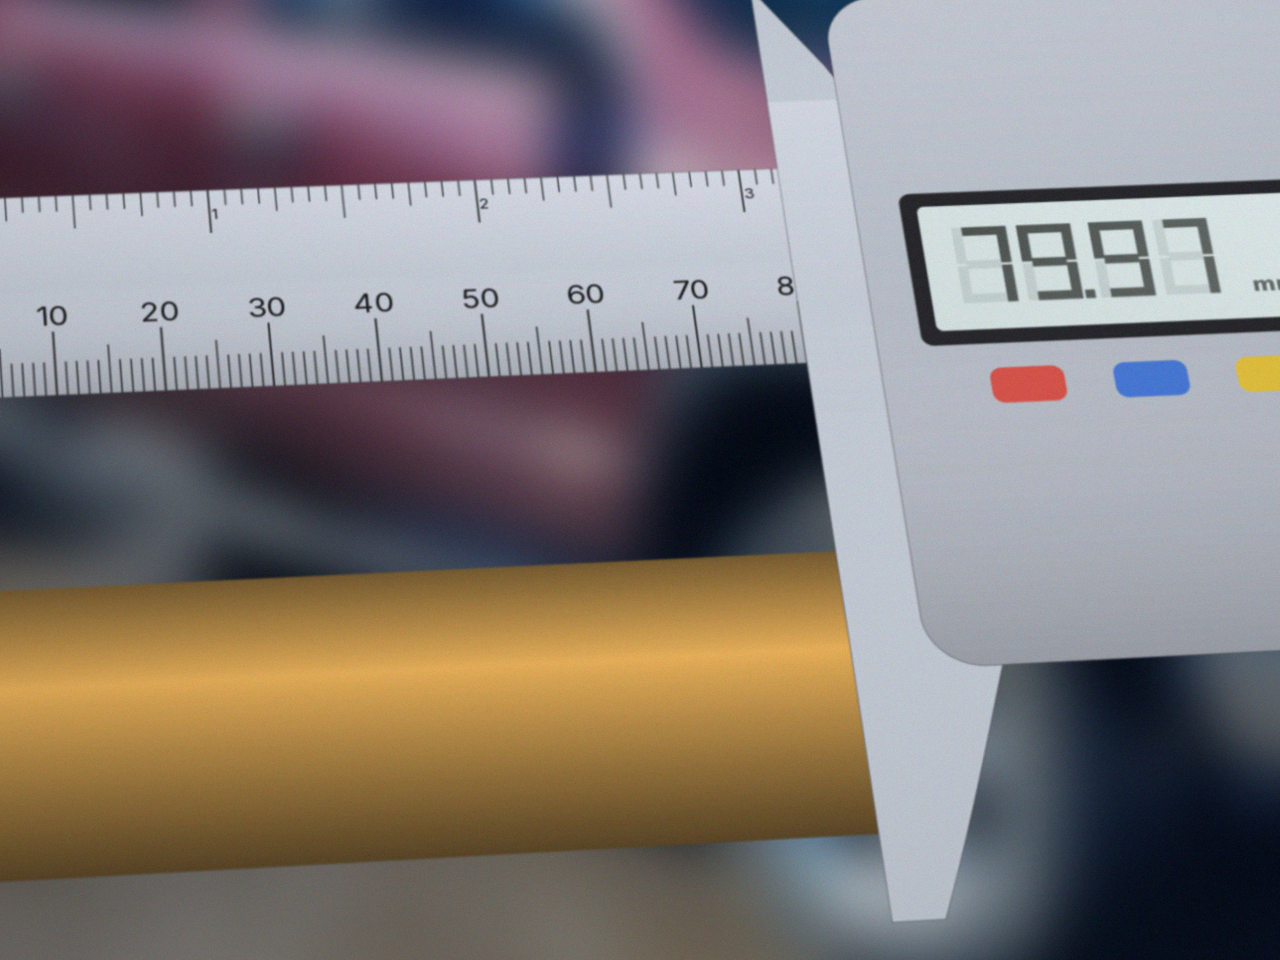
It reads 79.97 mm
